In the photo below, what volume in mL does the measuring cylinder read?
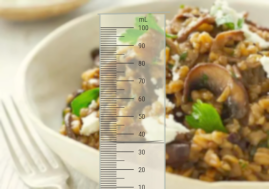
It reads 35 mL
